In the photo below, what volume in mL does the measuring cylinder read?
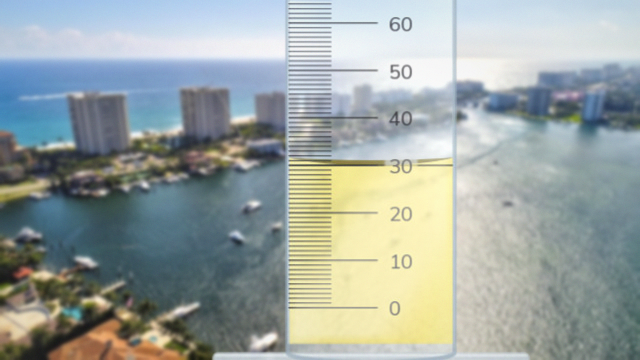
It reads 30 mL
